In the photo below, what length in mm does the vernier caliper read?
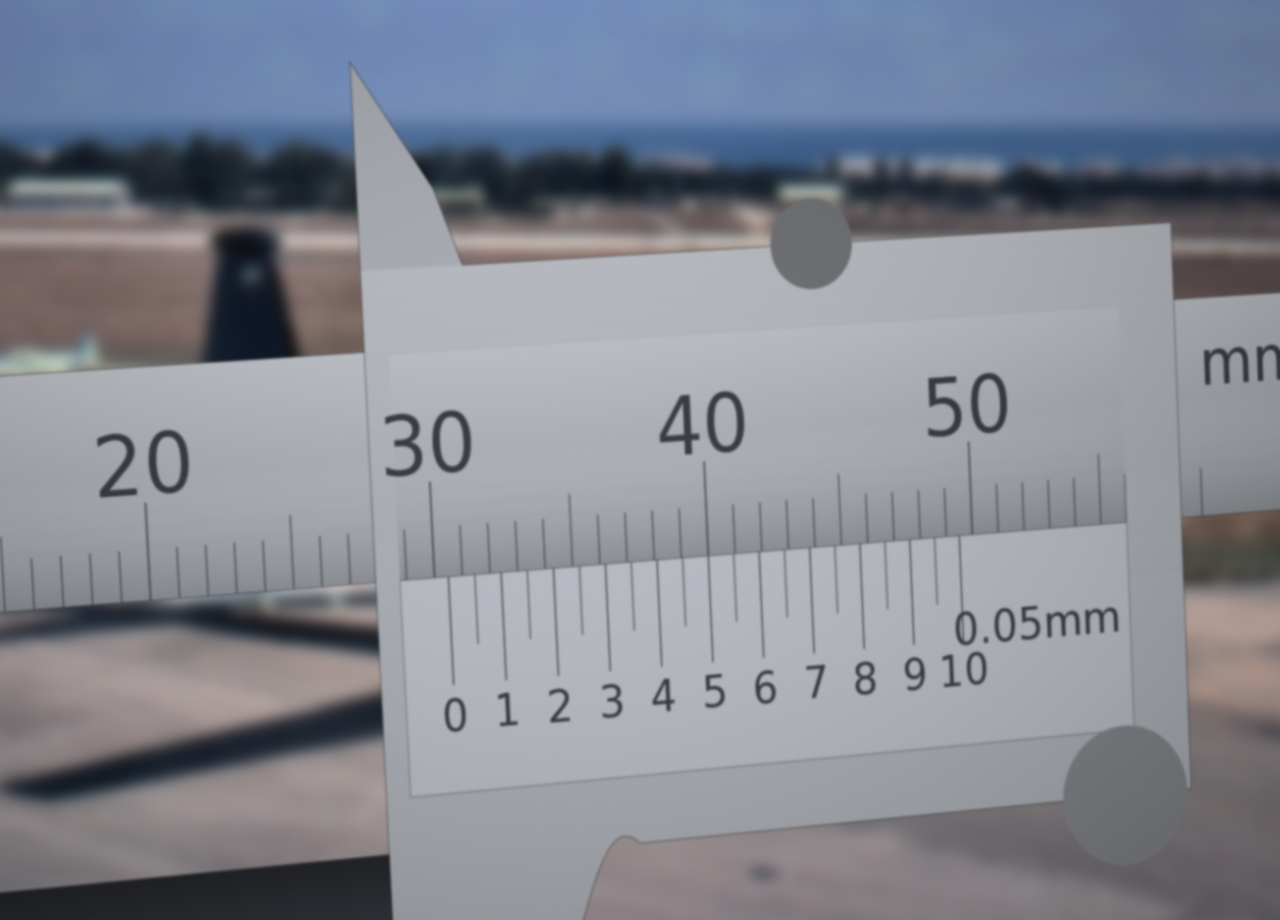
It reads 30.5 mm
